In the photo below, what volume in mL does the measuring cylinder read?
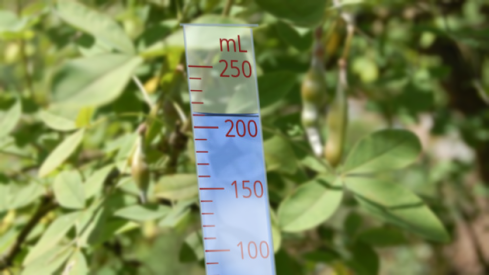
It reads 210 mL
